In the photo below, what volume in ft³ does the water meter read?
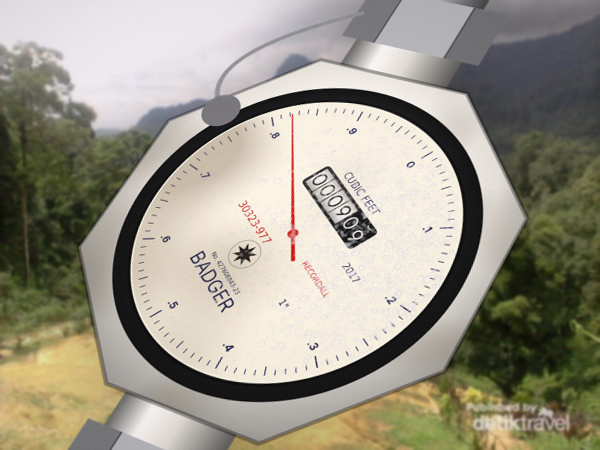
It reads 908.82 ft³
